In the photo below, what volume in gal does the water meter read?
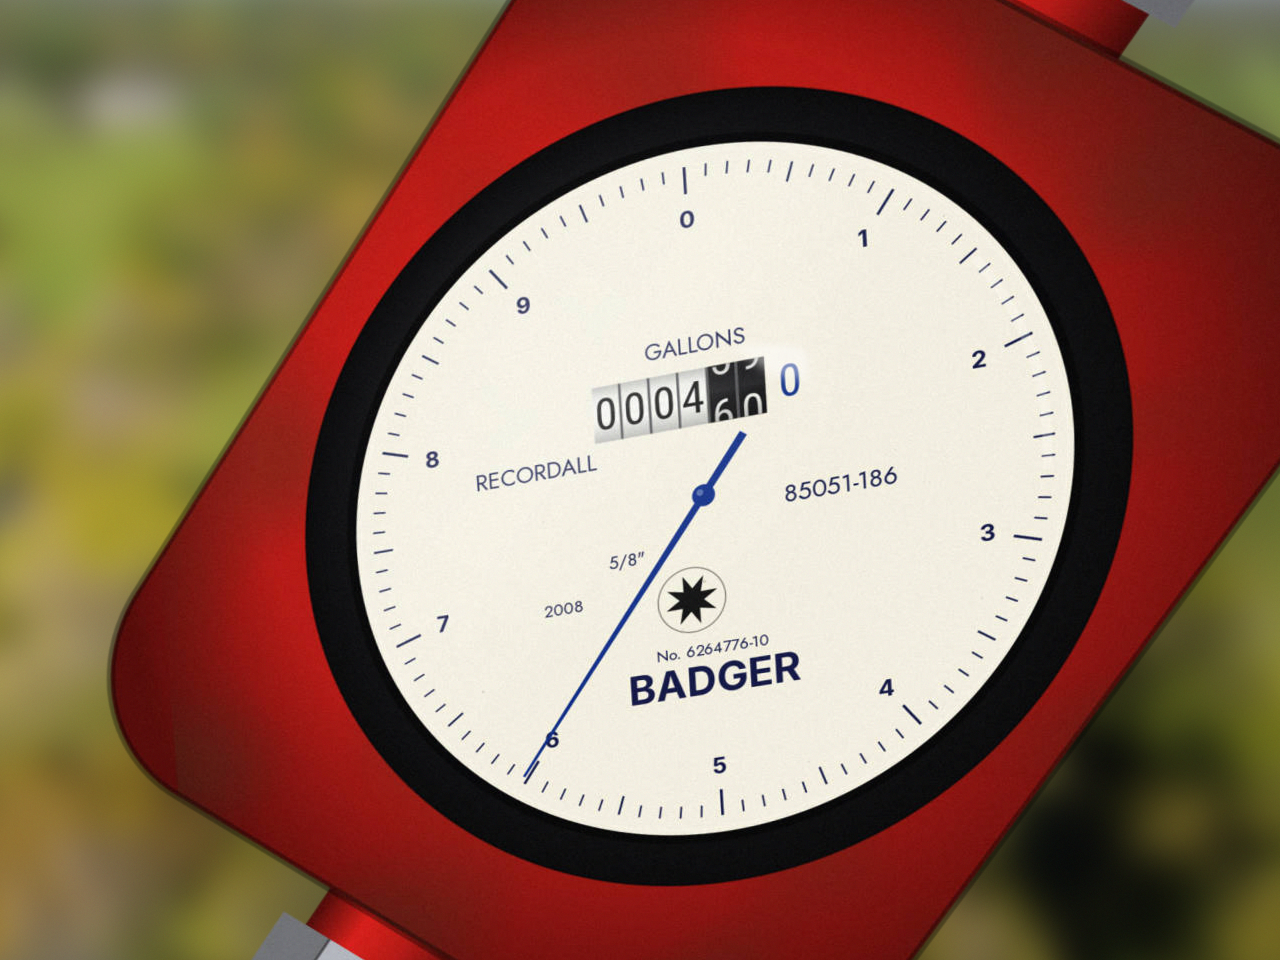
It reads 4596.0 gal
